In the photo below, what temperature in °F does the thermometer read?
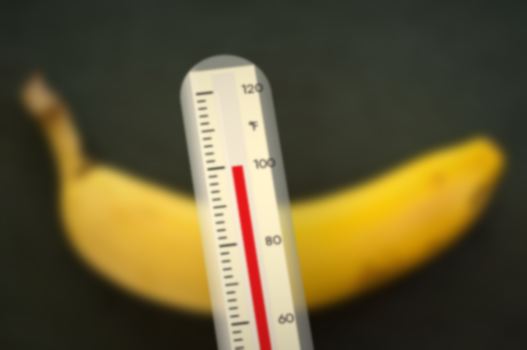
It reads 100 °F
